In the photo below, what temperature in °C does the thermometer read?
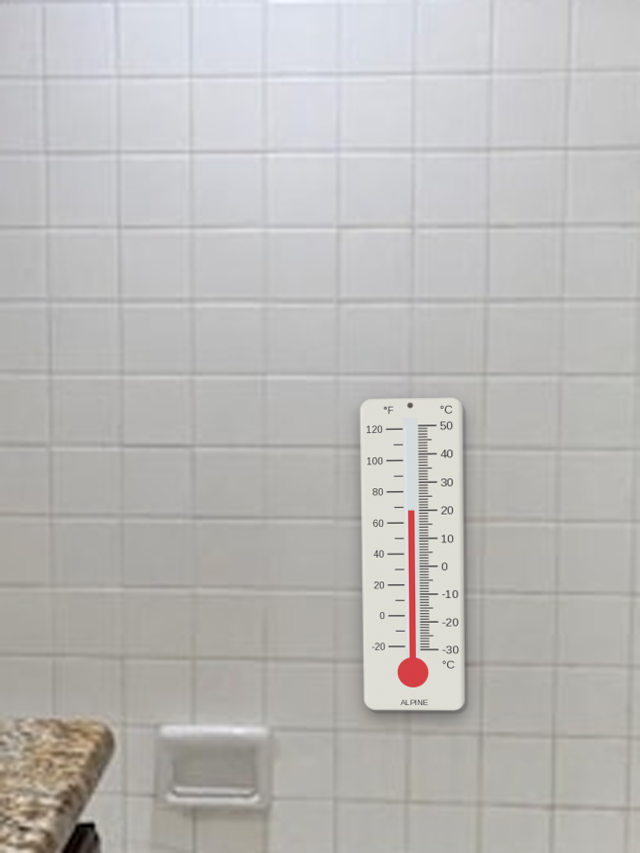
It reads 20 °C
